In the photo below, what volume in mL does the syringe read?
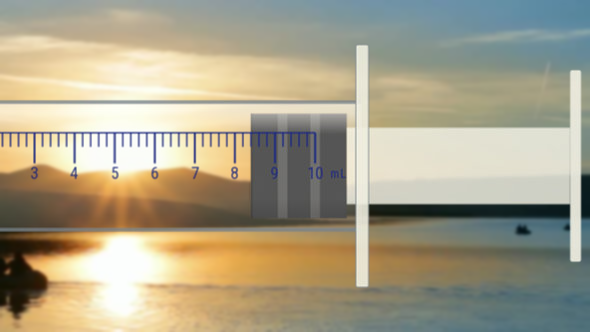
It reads 8.4 mL
